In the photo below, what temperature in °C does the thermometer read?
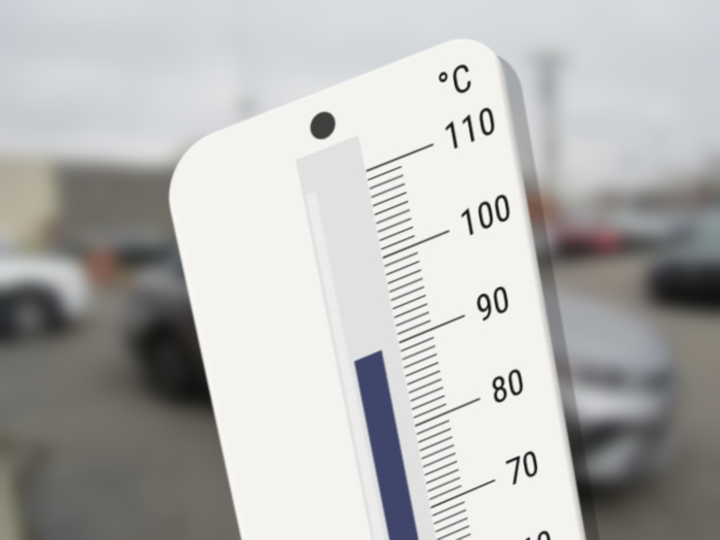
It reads 90 °C
